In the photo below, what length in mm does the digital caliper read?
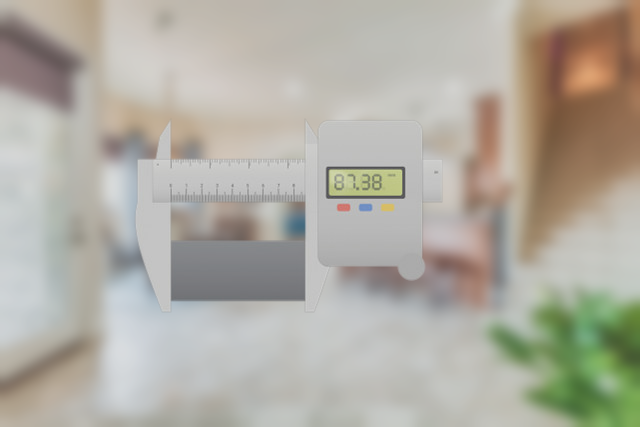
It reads 87.38 mm
